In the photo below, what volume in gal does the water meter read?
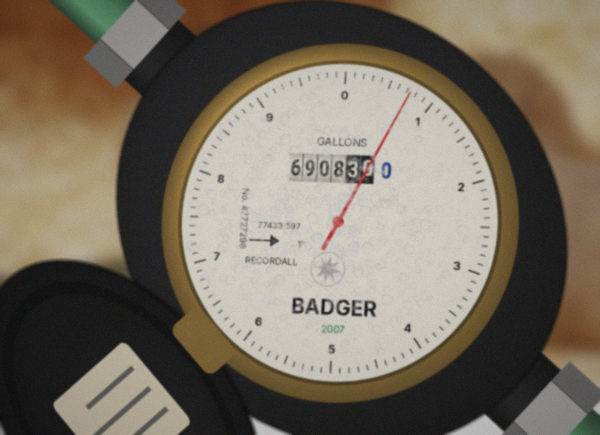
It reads 6908300.7 gal
